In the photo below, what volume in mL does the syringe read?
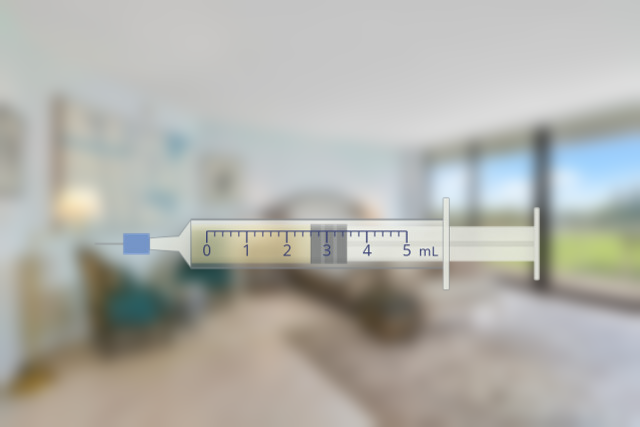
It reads 2.6 mL
